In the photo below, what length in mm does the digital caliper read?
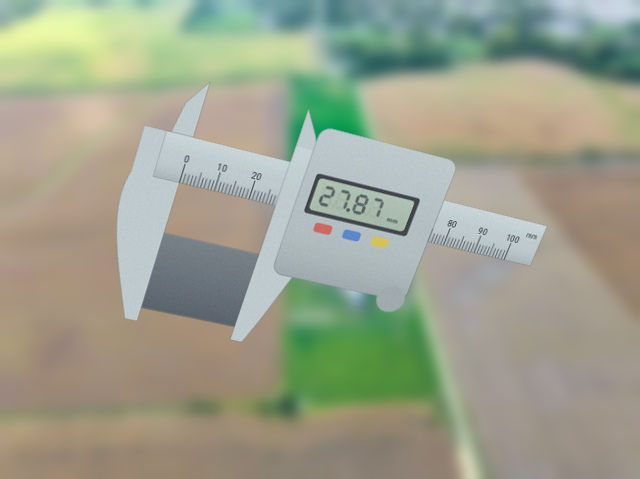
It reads 27.87 mm
